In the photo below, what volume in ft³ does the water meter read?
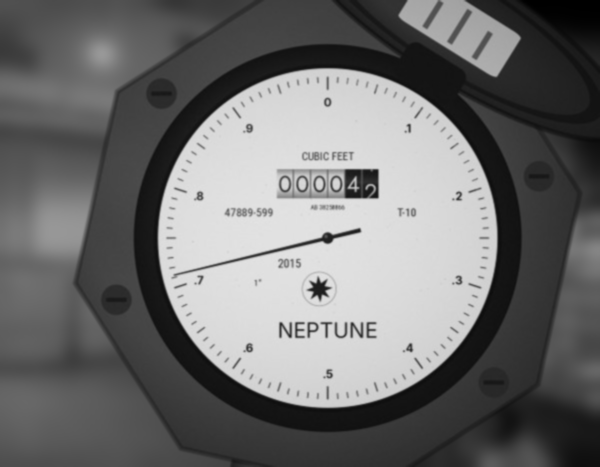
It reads 41.71 ft³
